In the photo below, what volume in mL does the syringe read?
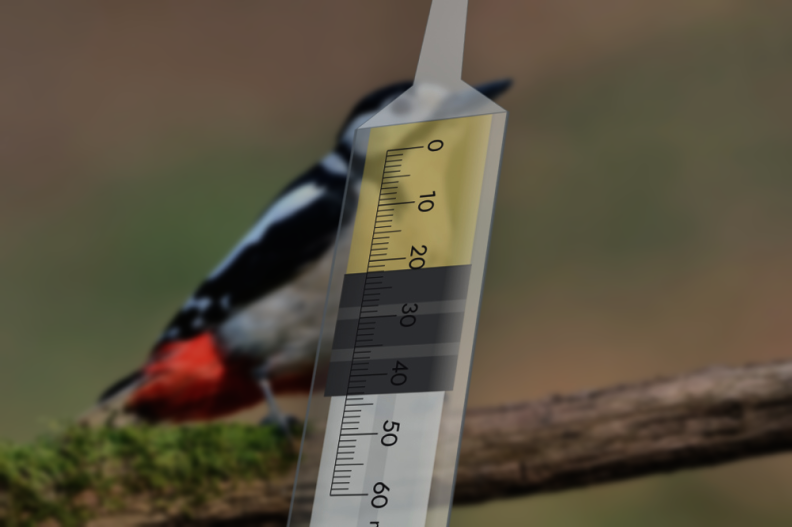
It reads 22 mL
